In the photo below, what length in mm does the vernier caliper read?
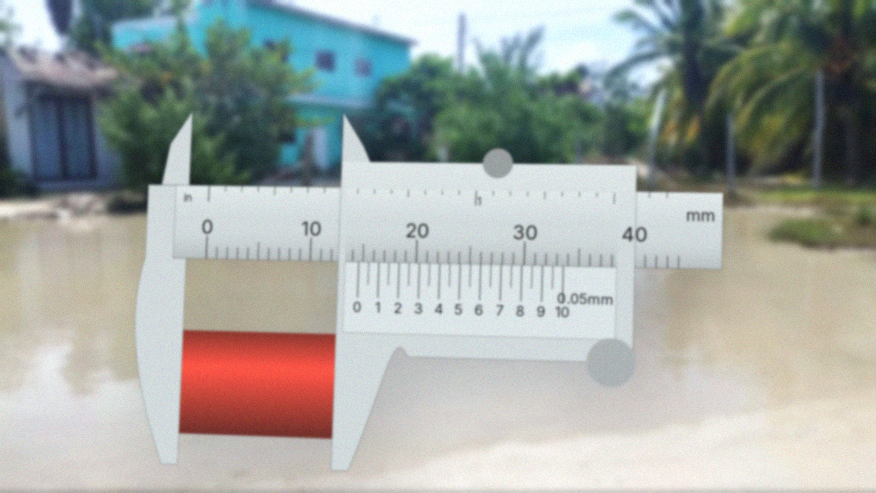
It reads 14.6 mm
